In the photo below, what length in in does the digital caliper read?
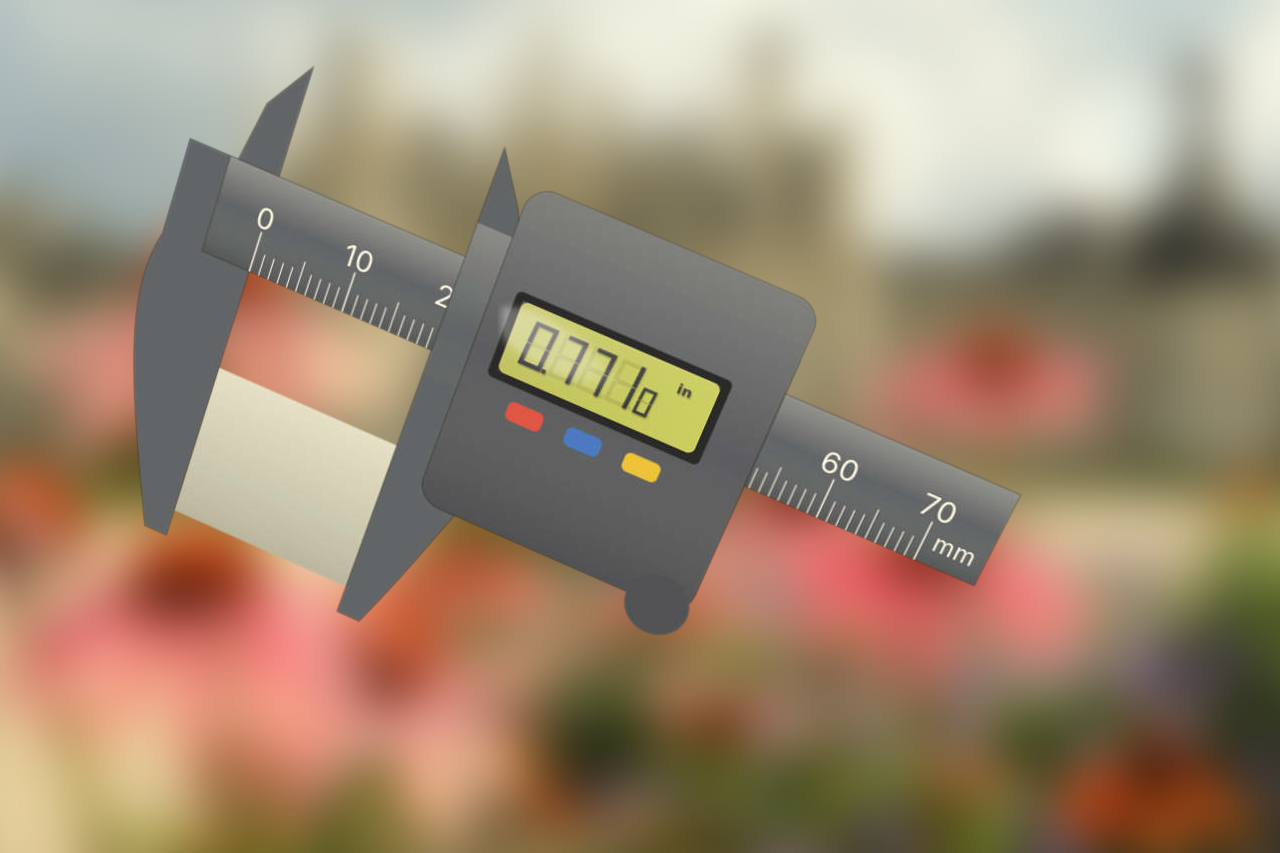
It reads 0.7710 in
